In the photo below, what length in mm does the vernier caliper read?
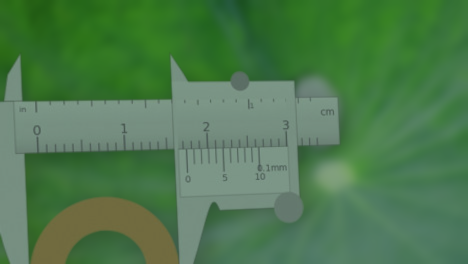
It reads 17.4 mm
